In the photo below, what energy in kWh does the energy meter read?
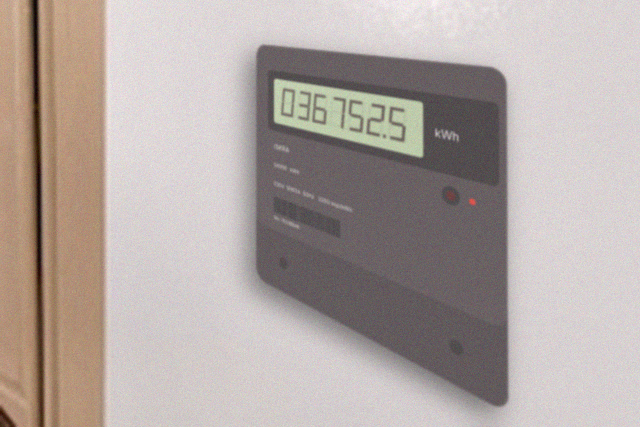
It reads 36752.5 kWh
